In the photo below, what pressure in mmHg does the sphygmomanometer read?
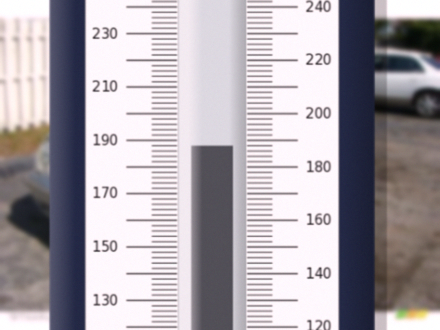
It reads 188 mmHg
